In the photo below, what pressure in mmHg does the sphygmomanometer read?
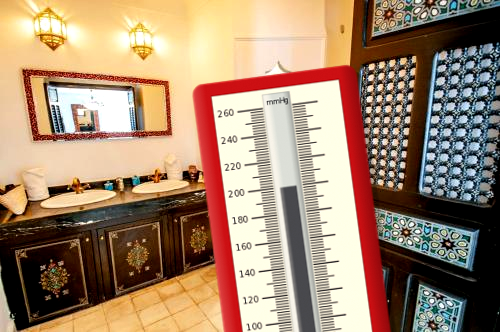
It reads 200 mmHg
